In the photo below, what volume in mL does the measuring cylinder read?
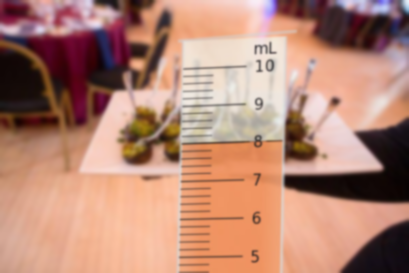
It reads 8 mL
